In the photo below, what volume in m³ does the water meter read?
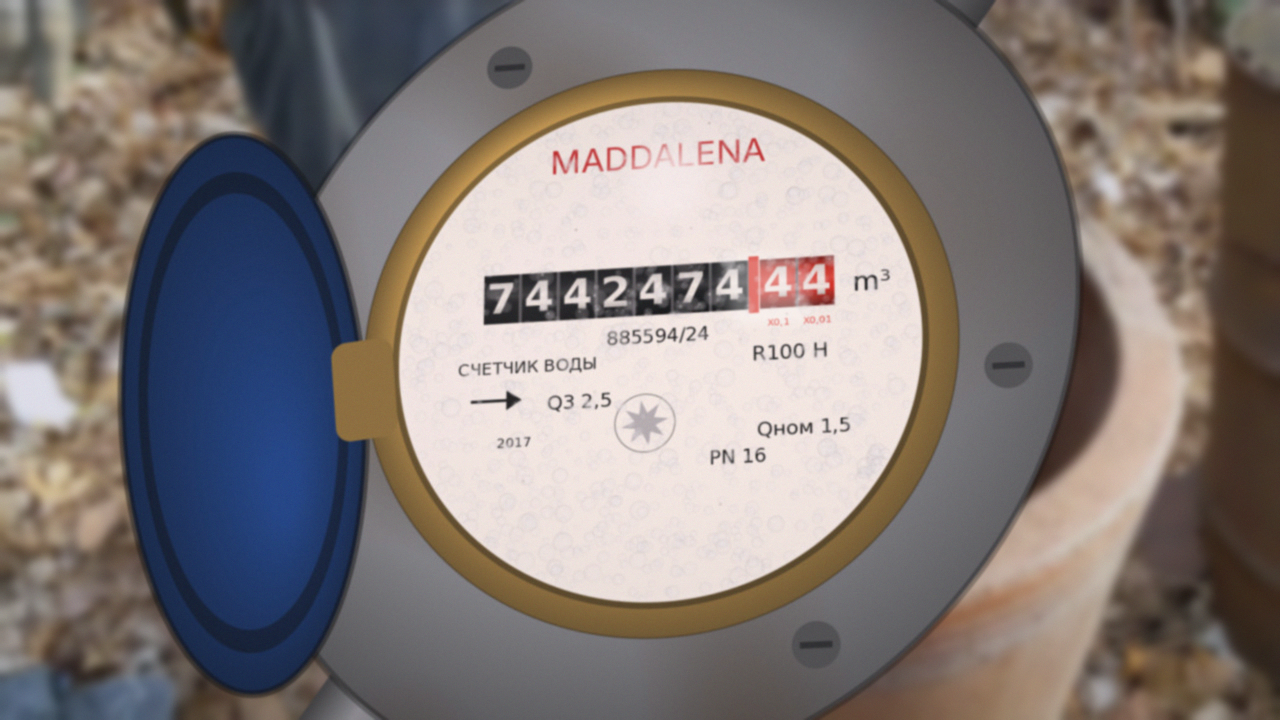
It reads 7442474.44 m³
